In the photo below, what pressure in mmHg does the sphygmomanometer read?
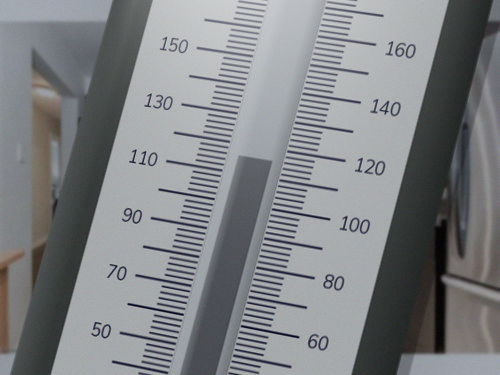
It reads 116 mmHg
